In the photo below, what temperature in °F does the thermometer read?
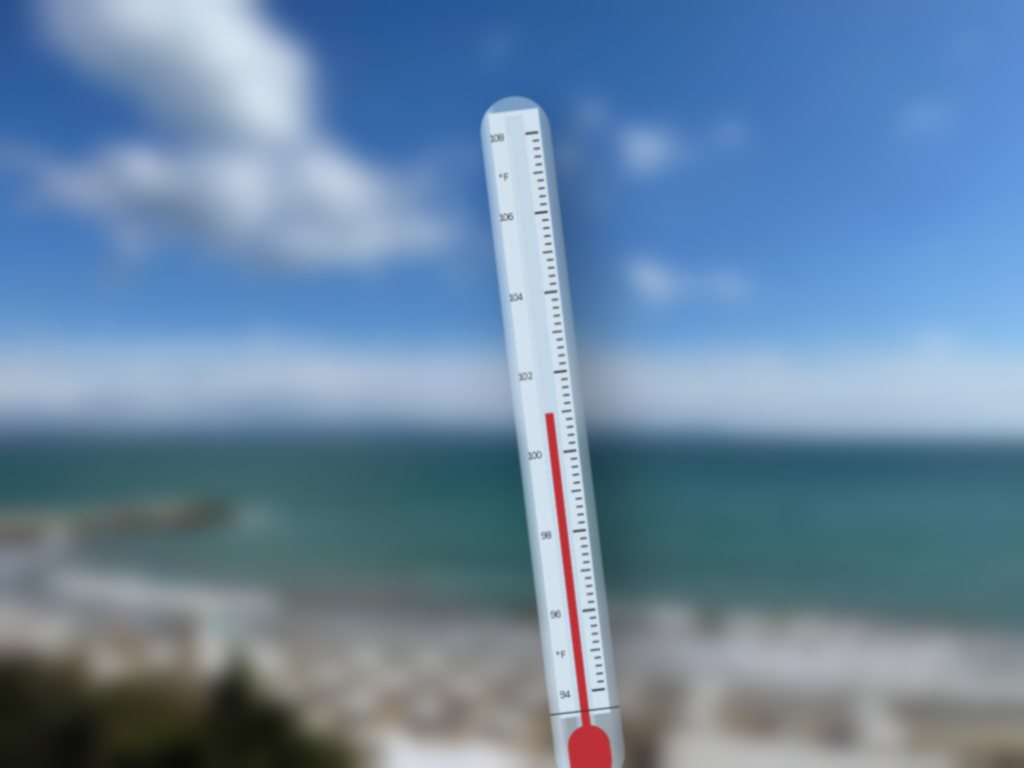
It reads 101 °F
